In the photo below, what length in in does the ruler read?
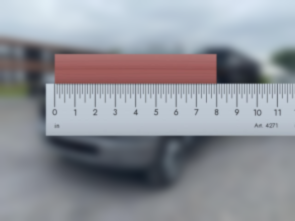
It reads 8 in
